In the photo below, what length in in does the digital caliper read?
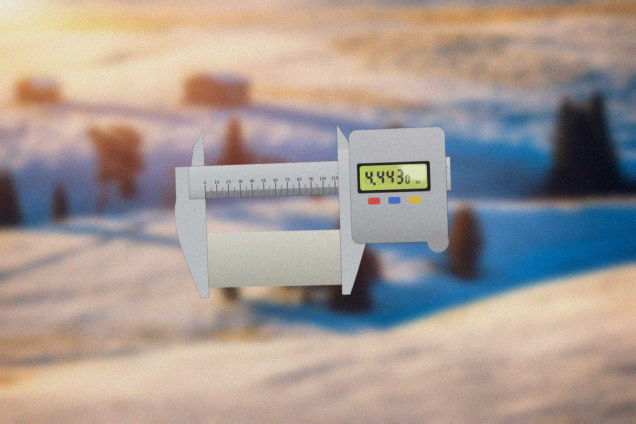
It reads 4.4430 in
